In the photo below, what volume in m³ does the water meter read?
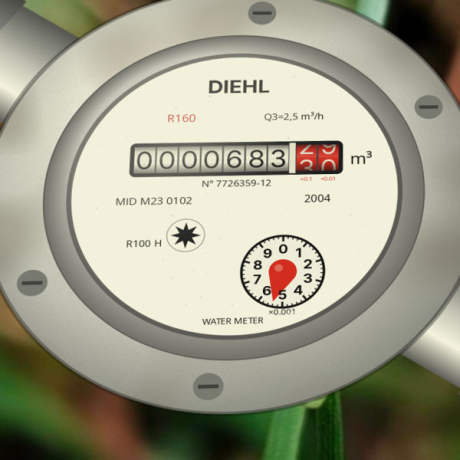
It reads 683.295 m³
